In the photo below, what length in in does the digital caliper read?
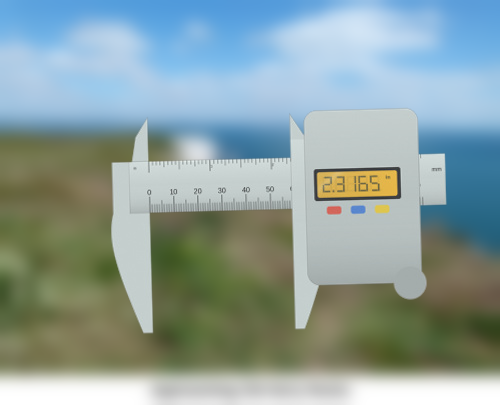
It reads 2.3165 in
